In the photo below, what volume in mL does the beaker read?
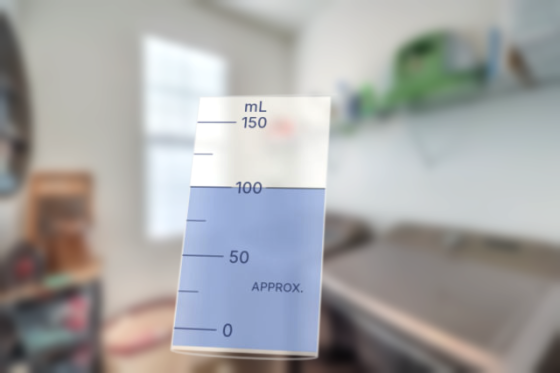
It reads 100 mL
